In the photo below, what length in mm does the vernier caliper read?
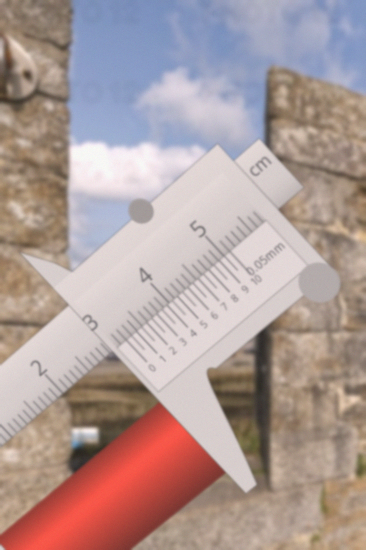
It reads 32.0 mm
